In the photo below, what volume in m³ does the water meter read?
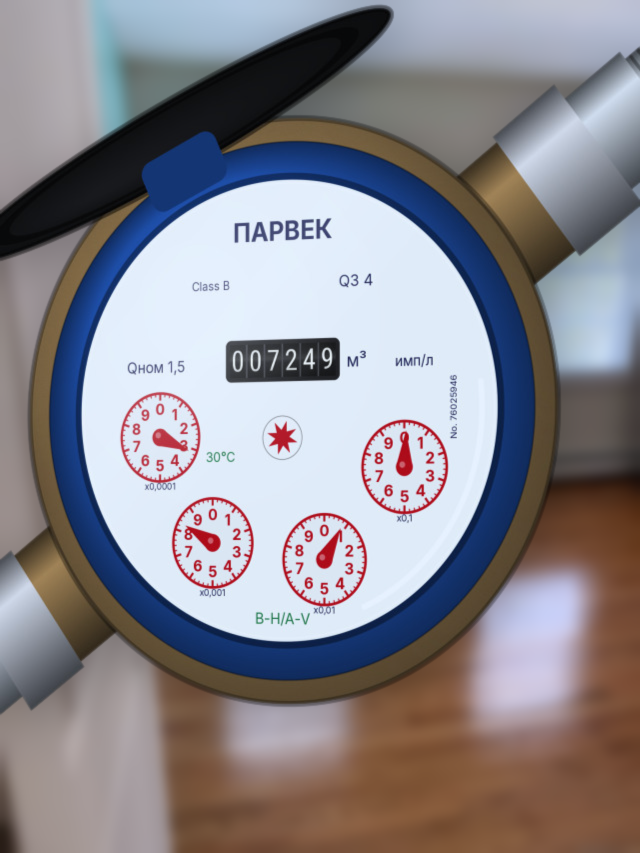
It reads 7249.0083 m³
